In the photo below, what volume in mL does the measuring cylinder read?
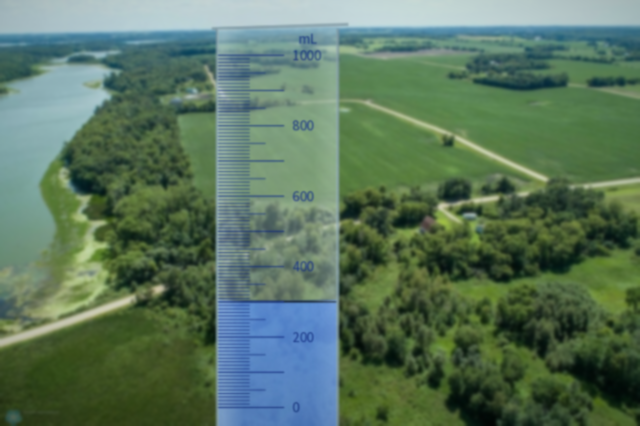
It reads 300 mL
